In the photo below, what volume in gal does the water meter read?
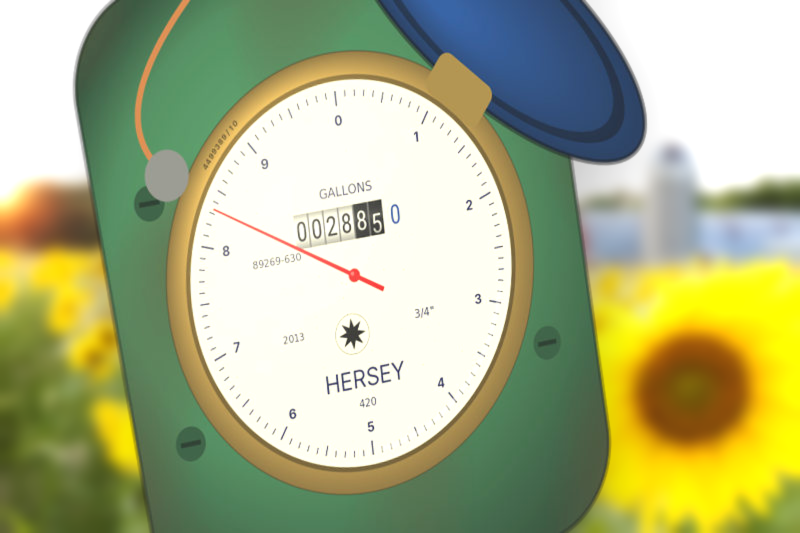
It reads 28848.3 gal
